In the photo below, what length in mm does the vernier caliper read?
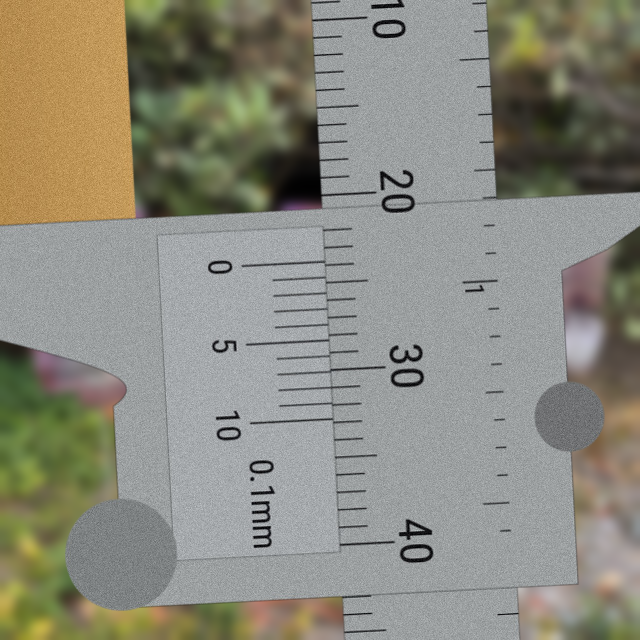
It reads 23.8 mm
